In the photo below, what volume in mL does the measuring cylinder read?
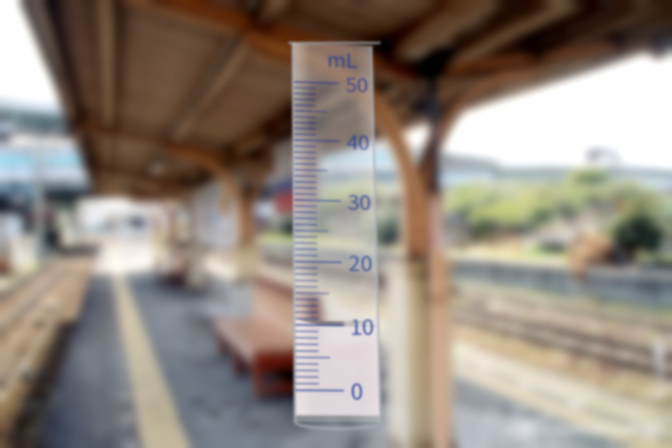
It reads 10 mL
